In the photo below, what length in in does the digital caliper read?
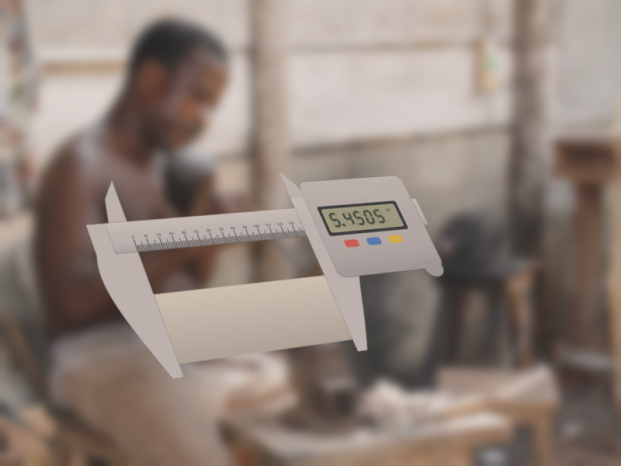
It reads 5.4505 in
